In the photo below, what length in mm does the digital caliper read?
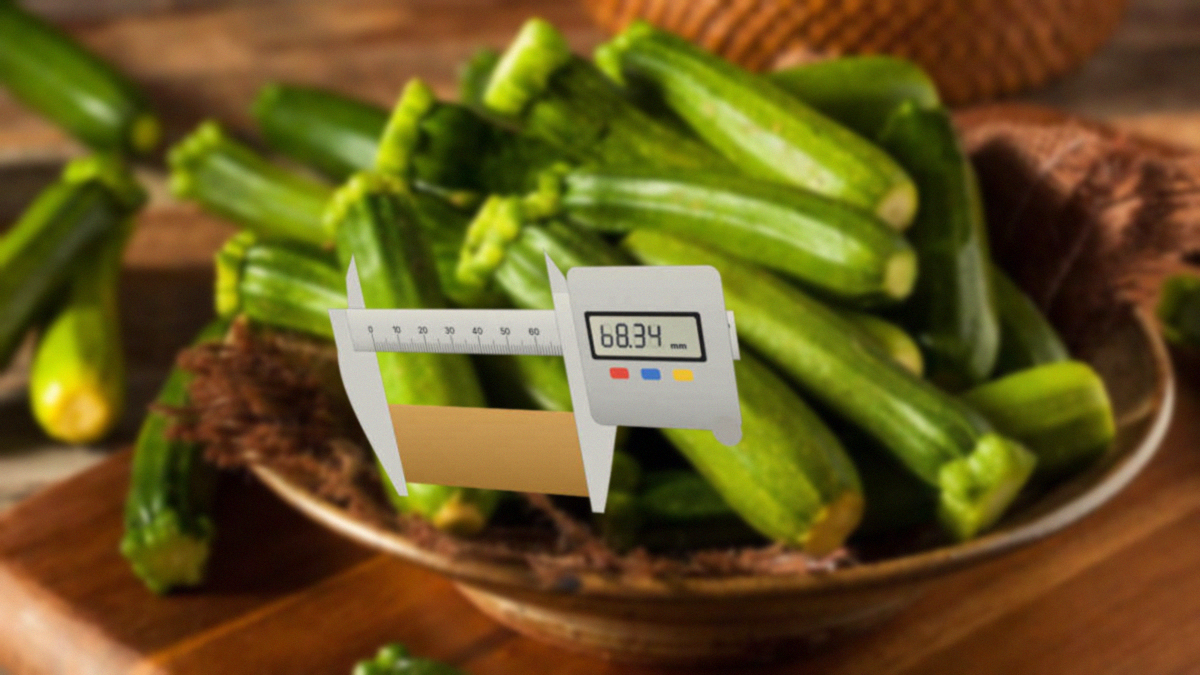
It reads 68.34 mm
